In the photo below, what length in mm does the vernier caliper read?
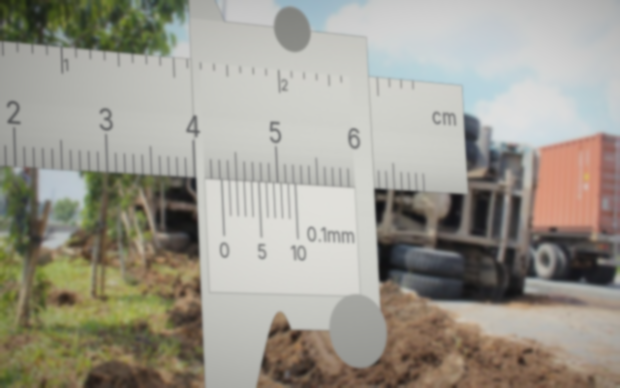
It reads 43.2 mm
